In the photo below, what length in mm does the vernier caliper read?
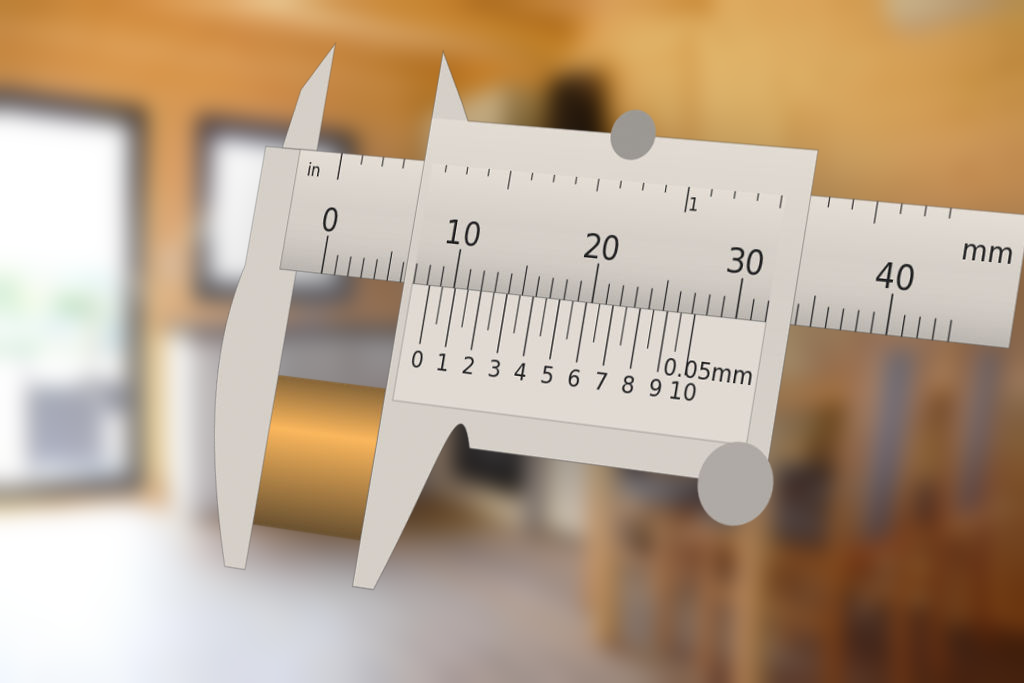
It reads 8.2 mm
